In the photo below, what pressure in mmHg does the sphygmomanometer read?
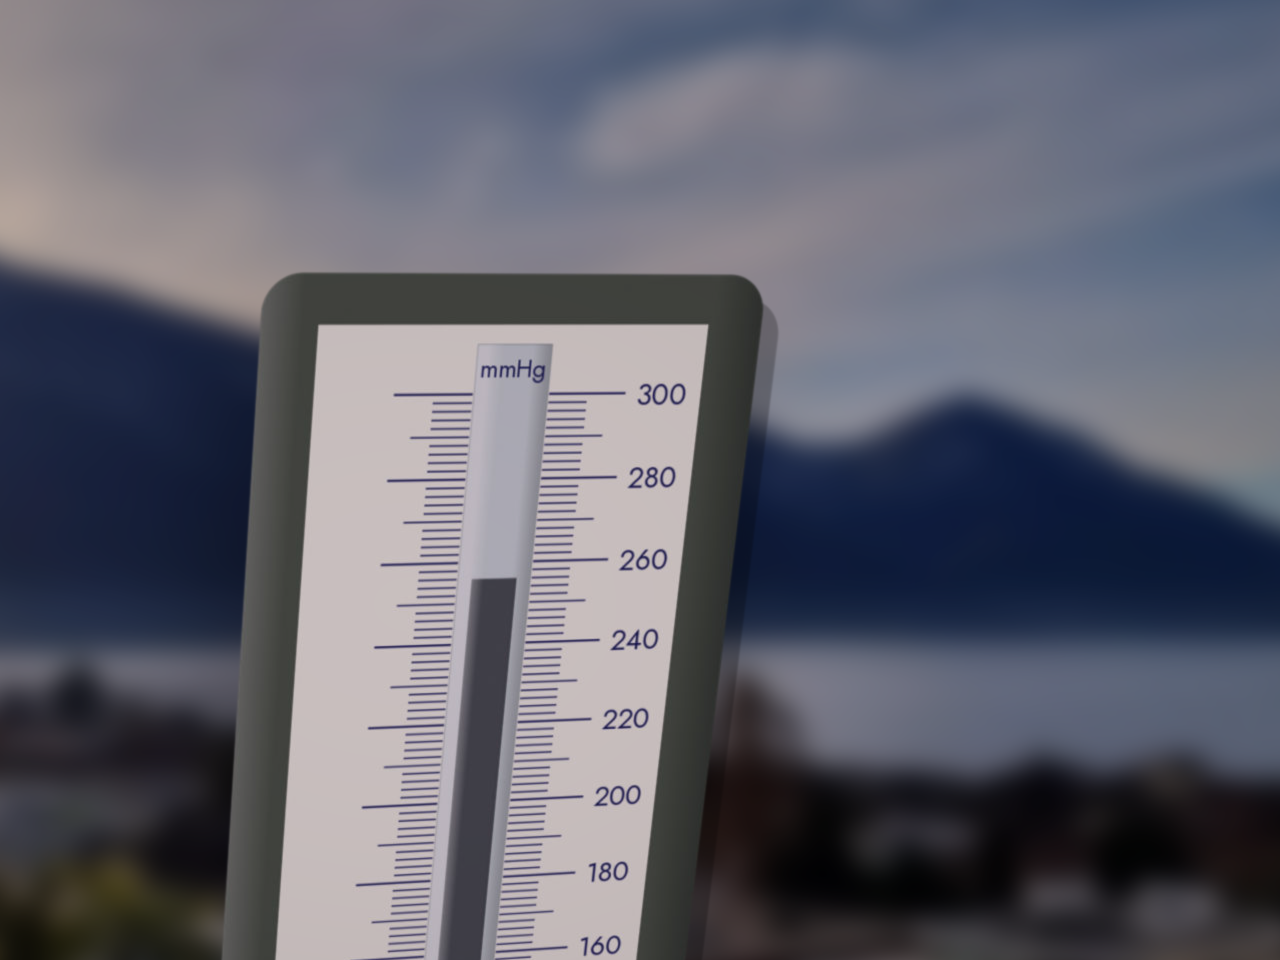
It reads 256 mmHg
